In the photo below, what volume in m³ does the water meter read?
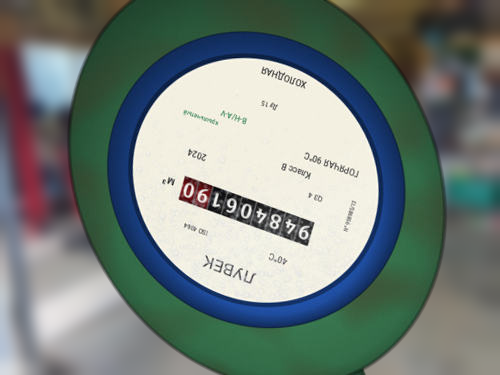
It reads 9484061.90 m³
